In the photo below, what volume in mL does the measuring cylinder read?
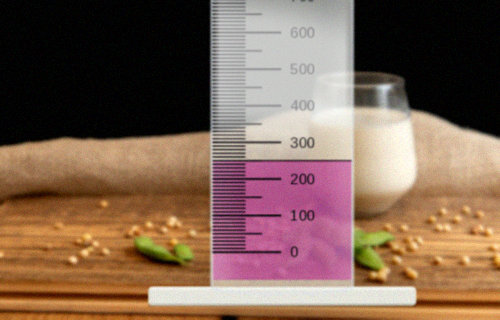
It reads 250 mL
